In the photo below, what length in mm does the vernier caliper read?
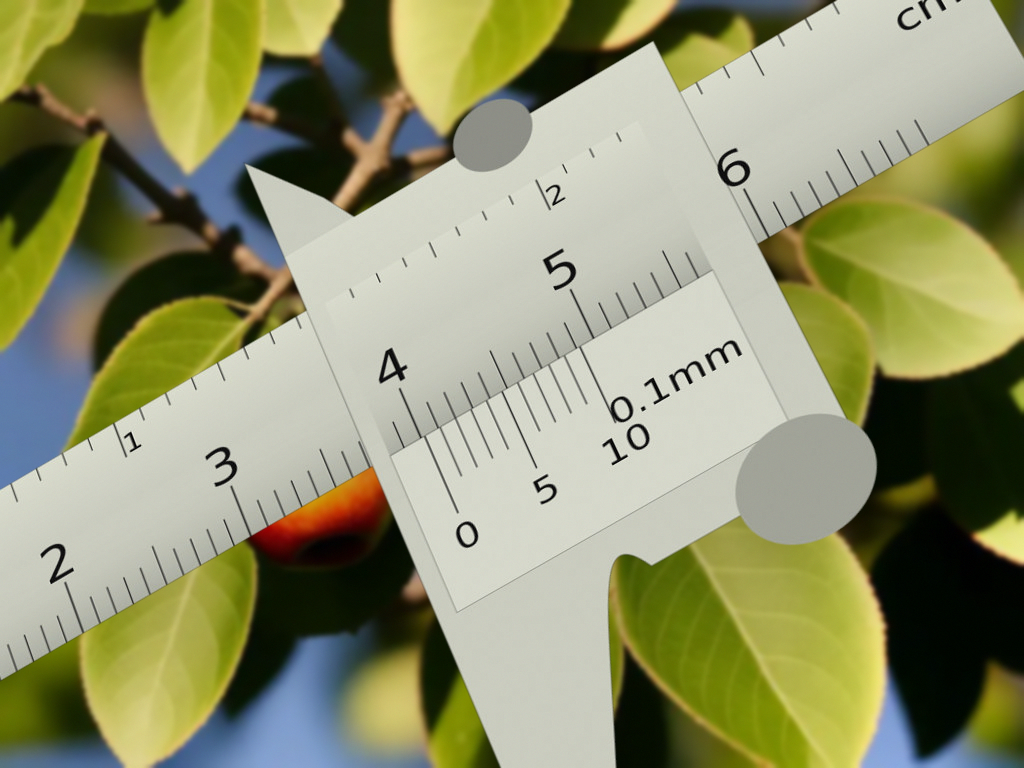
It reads 40.2 mm
